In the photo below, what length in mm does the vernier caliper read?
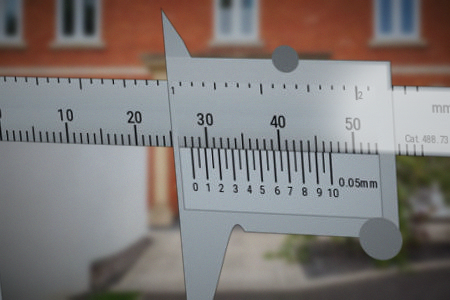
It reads 27.8 mm
